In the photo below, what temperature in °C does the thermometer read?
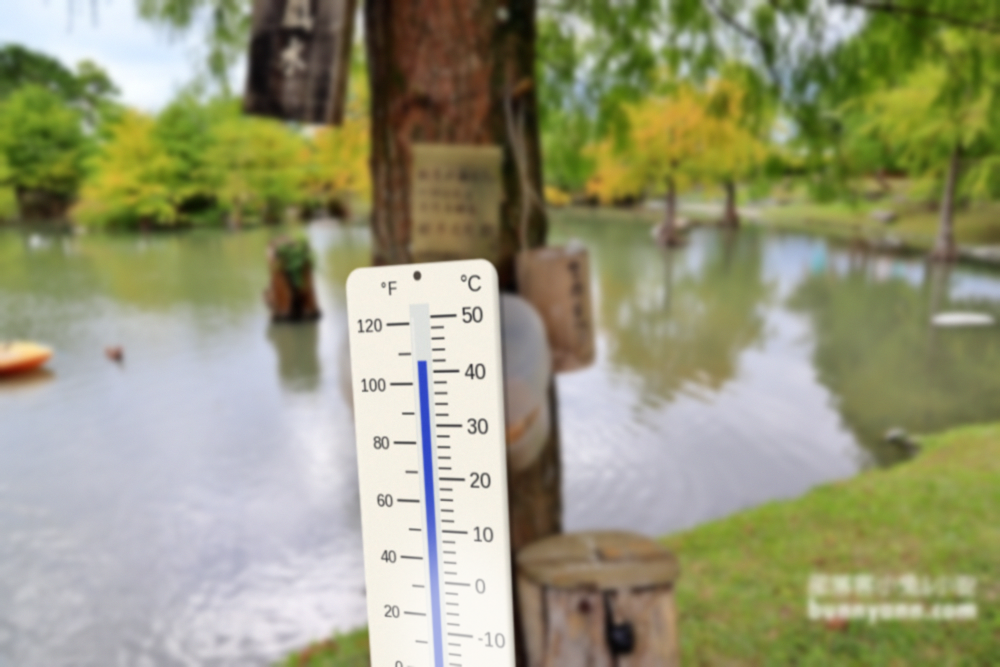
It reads 42 °C
